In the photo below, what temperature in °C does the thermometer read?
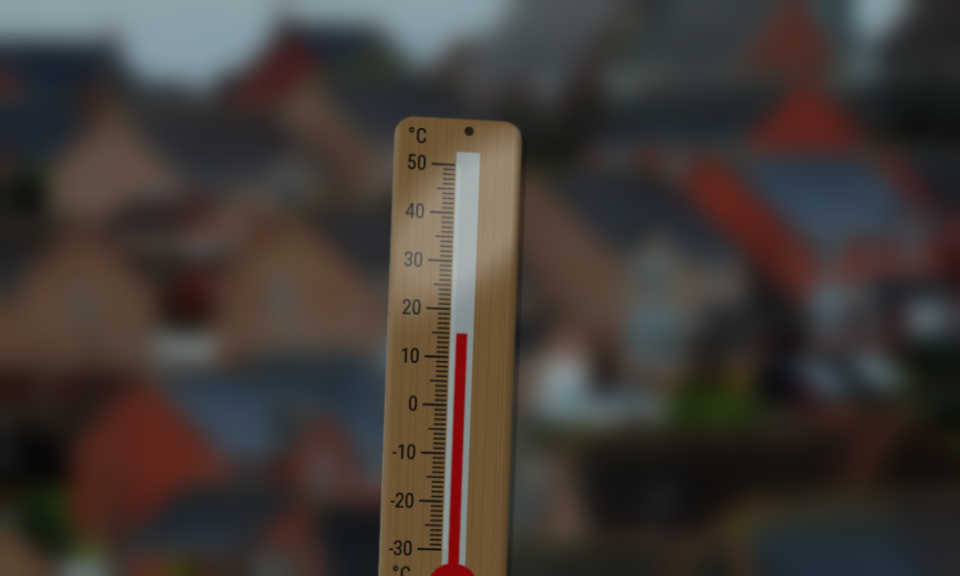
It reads 15 °C
